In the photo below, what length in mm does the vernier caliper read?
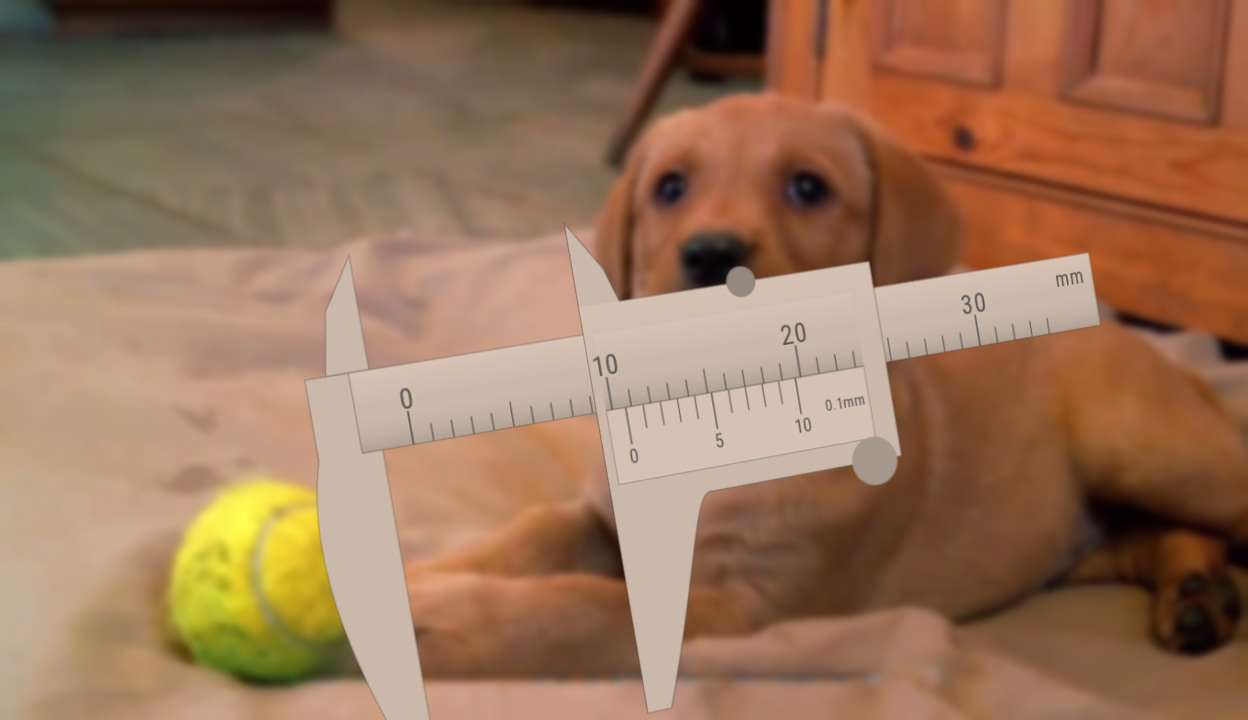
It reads 10.7 mm
